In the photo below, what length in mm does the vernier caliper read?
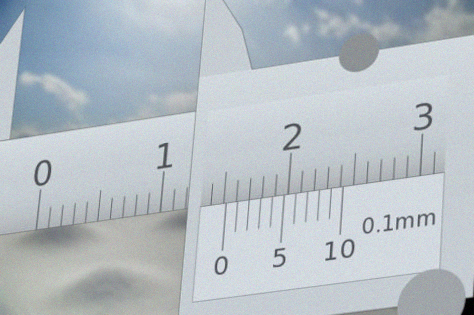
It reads 15.2 mm
